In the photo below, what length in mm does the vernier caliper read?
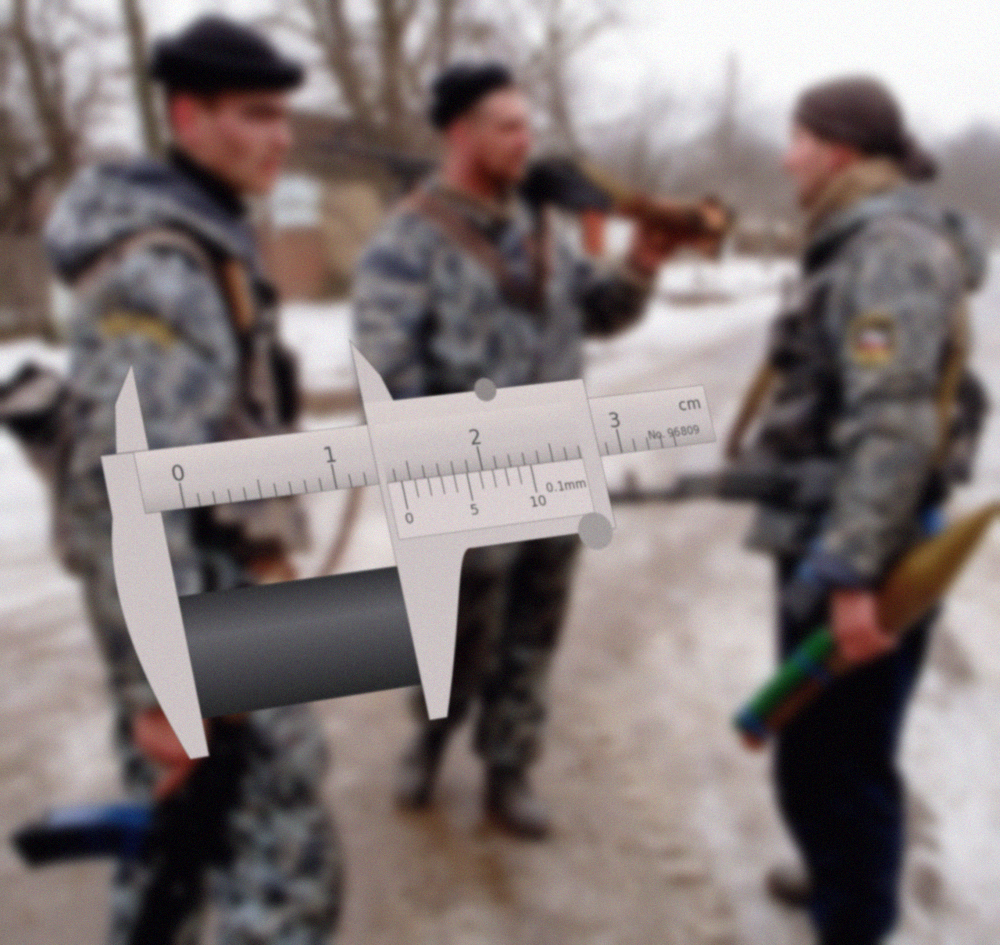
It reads 14.4 mm
